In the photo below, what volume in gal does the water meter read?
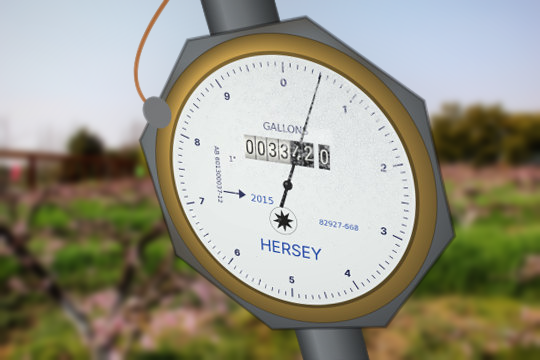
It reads 33420.5 gal
